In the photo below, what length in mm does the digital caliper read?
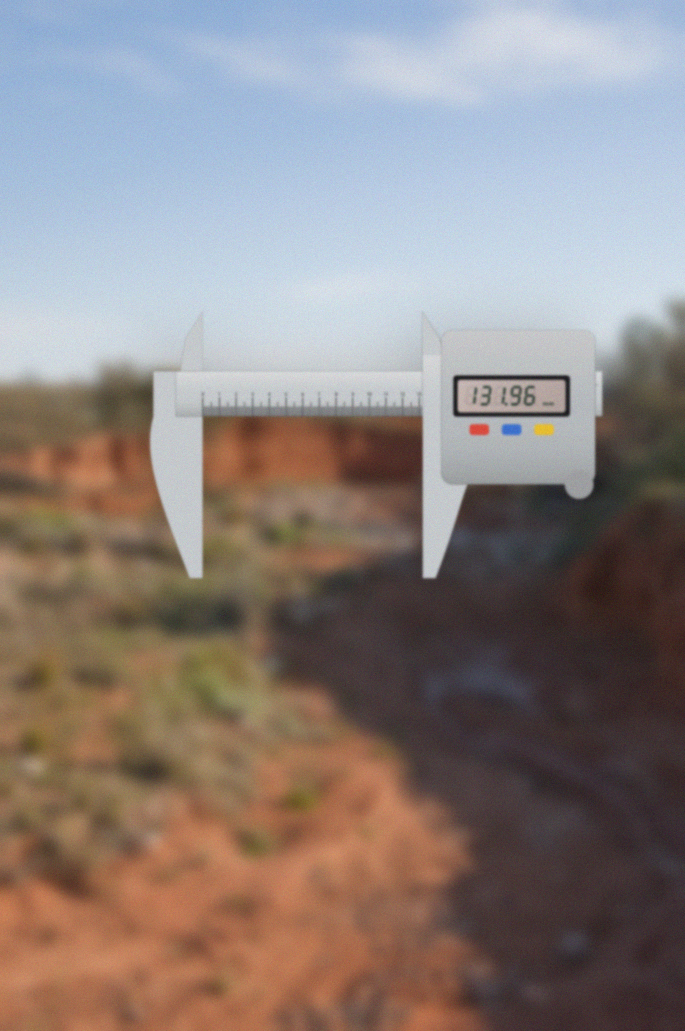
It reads 131.96 mm
